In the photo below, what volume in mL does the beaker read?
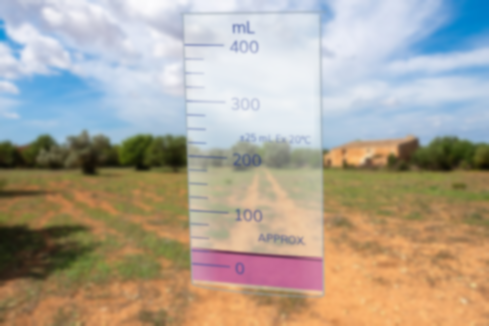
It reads 25 mL
